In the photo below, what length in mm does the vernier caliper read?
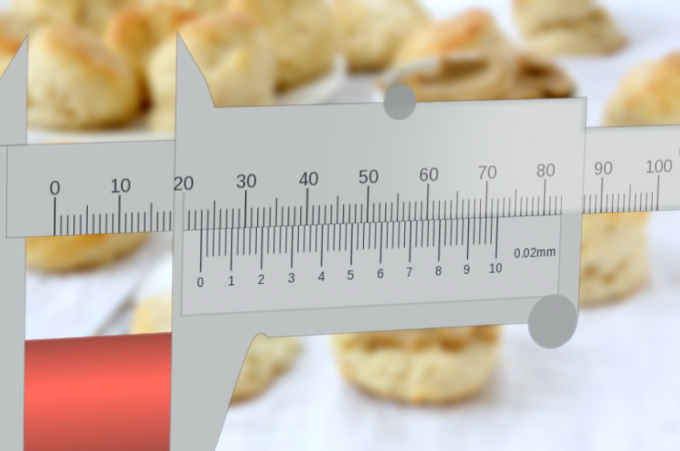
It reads 23.0 mm
